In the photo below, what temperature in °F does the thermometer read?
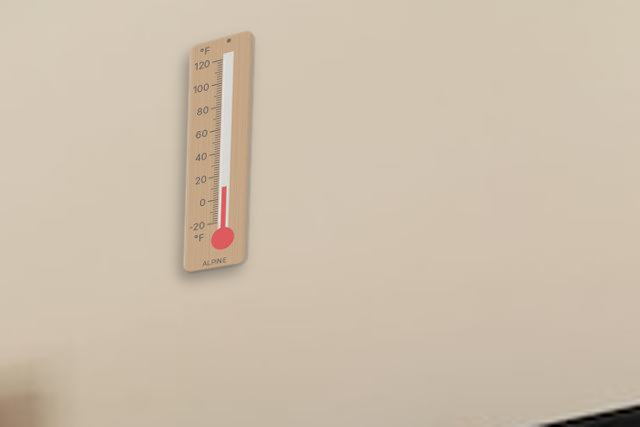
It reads 10 °F
